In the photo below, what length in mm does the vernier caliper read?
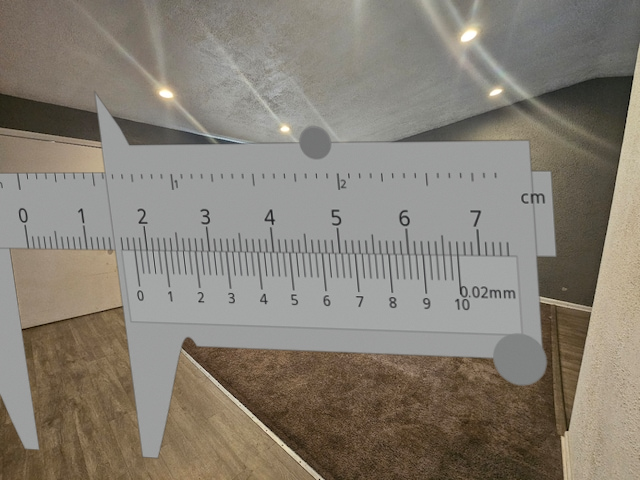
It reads 18.0 mm
